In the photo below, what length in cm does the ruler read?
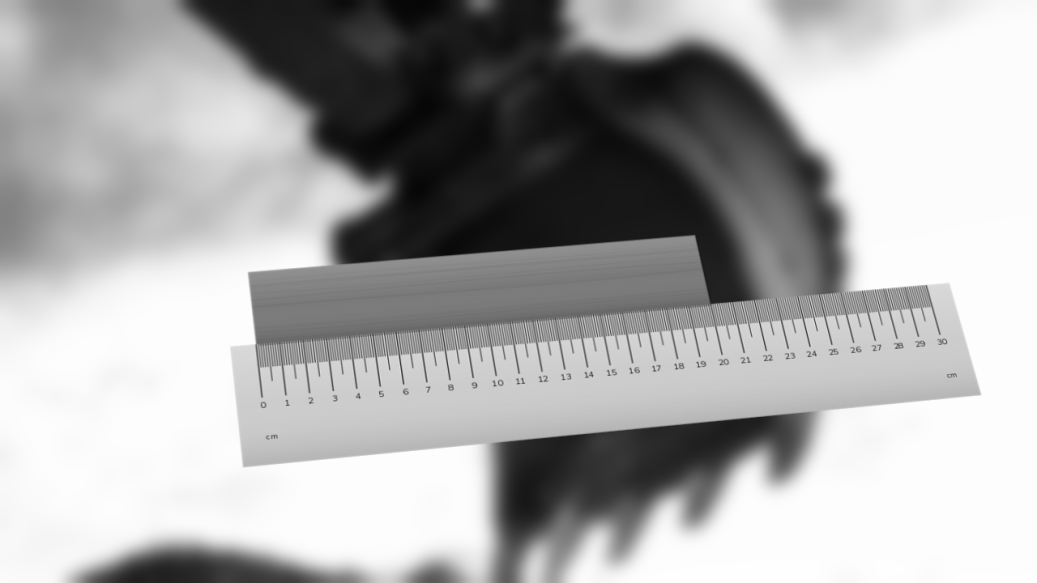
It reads 20 cm
